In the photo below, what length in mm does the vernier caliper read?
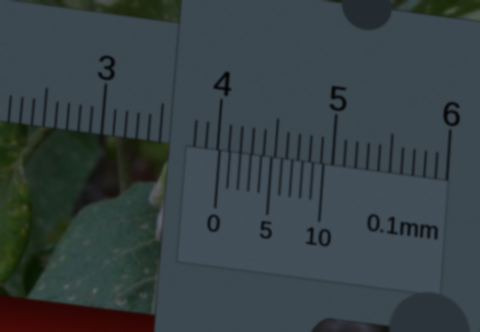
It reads 40.2 mm
